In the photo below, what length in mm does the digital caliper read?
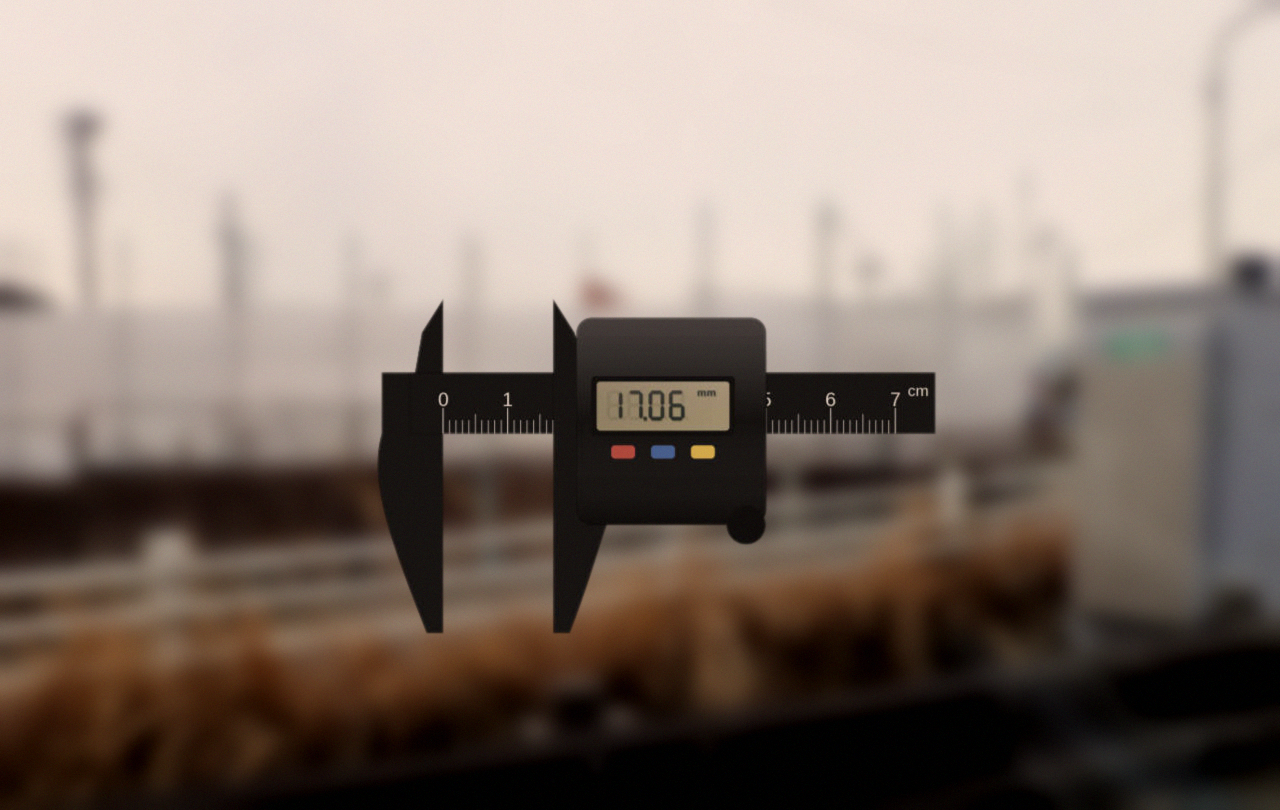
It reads 17.06 mm
